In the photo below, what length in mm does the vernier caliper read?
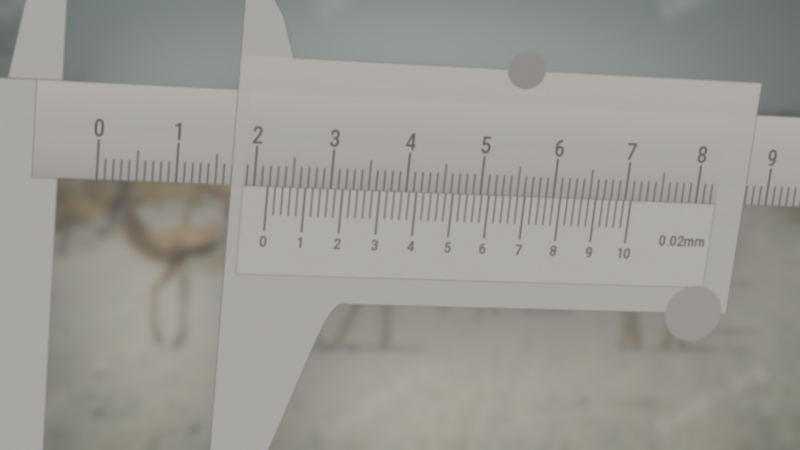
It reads 21.8 mm
